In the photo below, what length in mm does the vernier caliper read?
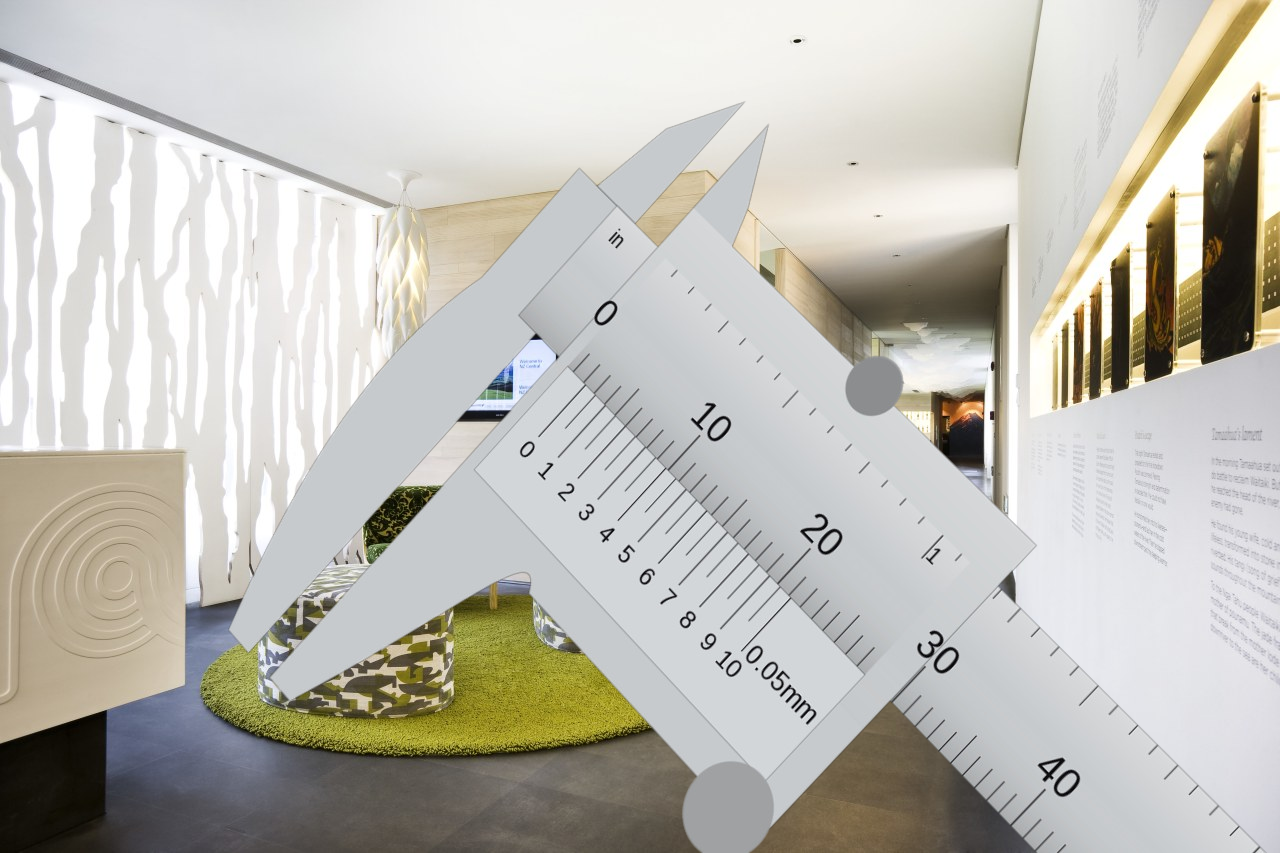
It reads 2.2 mm
